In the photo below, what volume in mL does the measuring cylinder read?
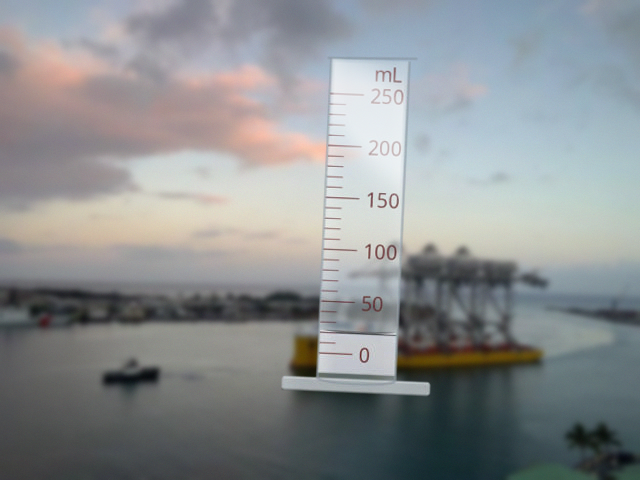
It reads 20 mL
